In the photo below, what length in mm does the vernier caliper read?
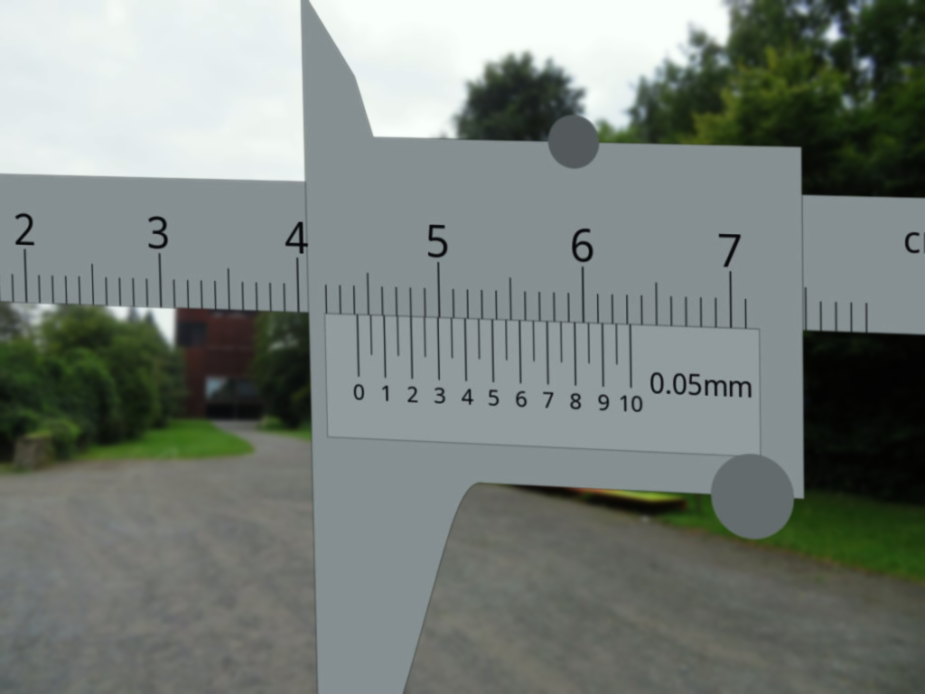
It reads 44.2 mm
